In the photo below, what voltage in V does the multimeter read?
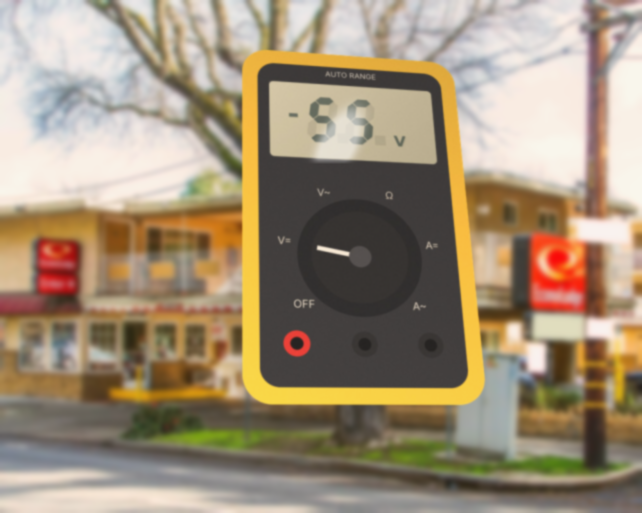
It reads -55 V
